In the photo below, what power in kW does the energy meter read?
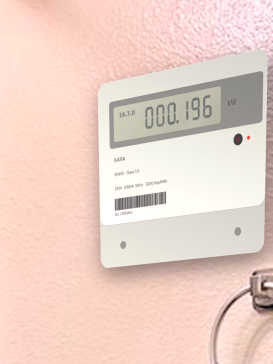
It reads 0.196 kW
